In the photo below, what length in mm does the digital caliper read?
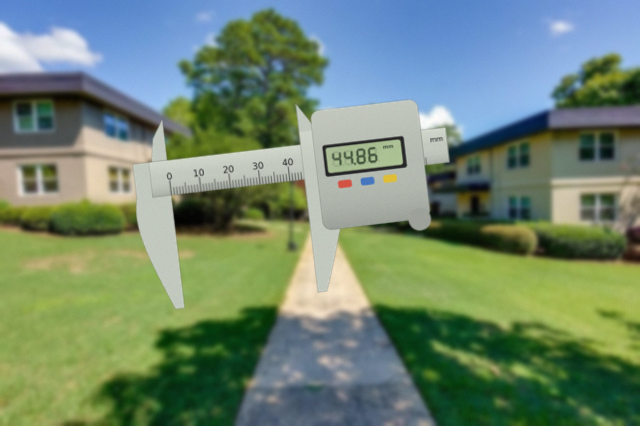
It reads 44.86 mm
